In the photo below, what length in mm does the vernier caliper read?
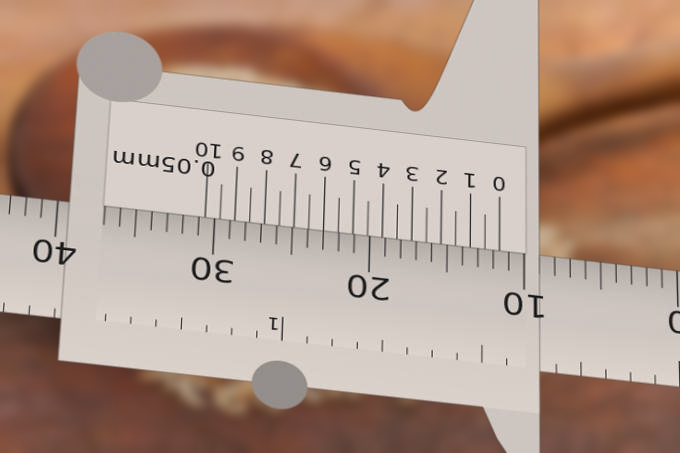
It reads 11.6 mm
